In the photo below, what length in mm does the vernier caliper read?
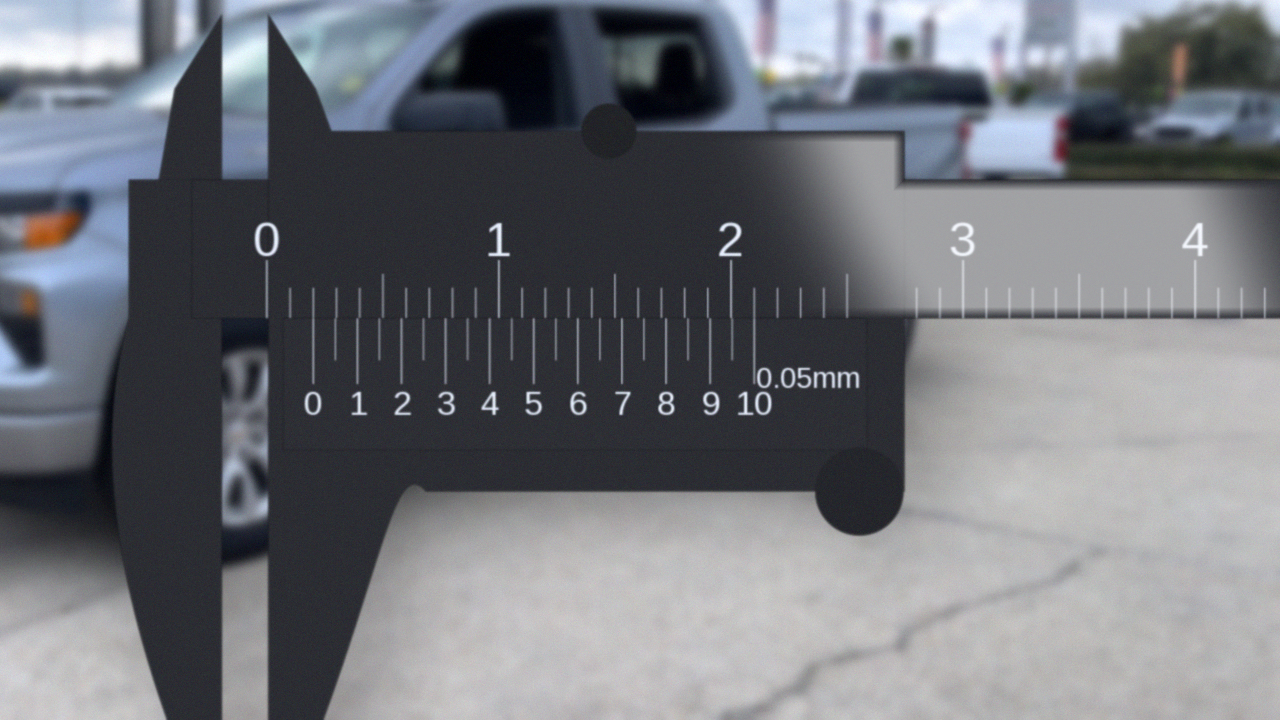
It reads 2.0 mm
